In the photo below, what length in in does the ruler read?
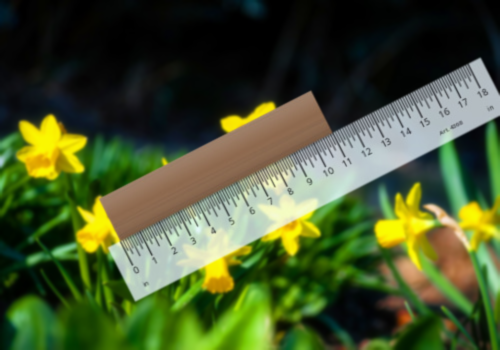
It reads 11 in
